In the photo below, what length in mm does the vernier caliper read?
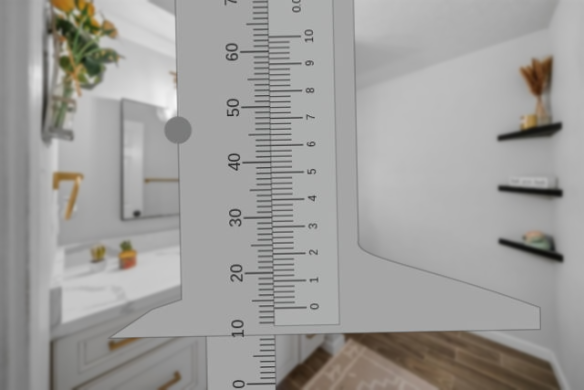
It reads 13.6 mm
